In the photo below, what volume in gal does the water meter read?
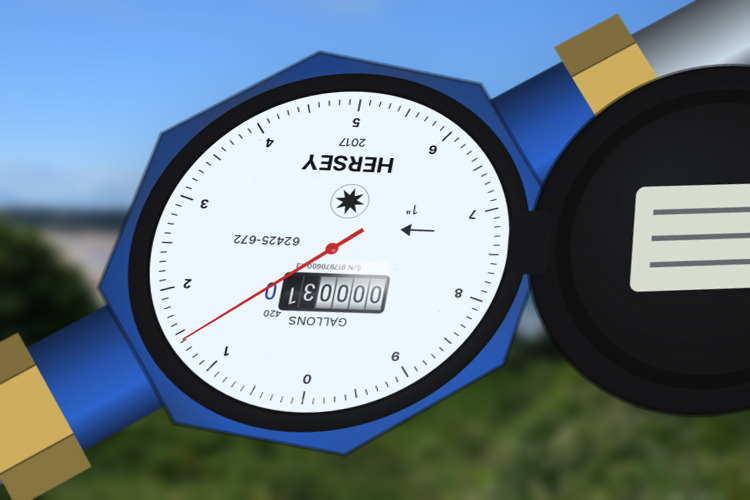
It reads 311.4 gal
